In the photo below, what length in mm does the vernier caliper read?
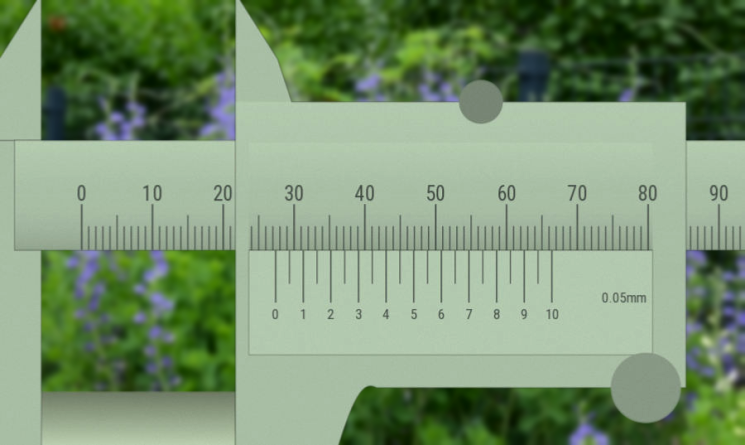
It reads 27.4 mm
